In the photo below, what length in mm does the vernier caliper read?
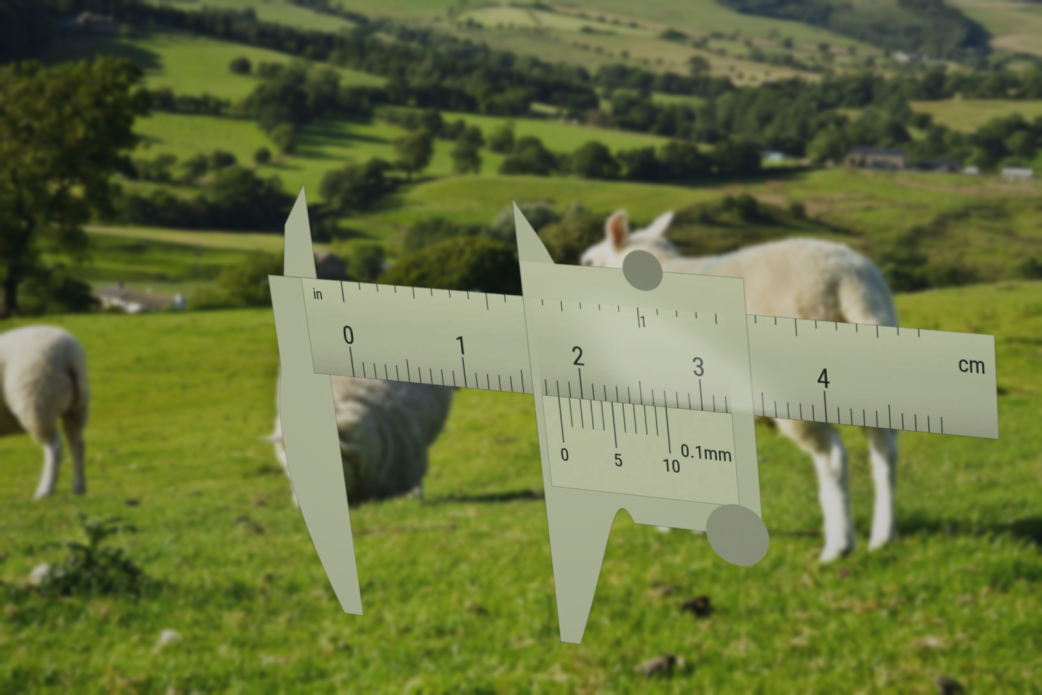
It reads 18.0 mm
